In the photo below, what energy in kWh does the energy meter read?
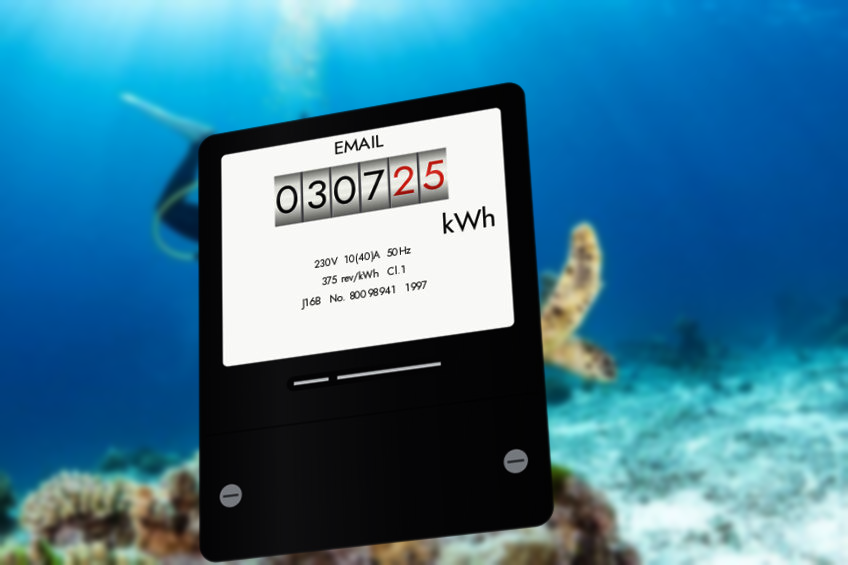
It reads 307.25 kWh
